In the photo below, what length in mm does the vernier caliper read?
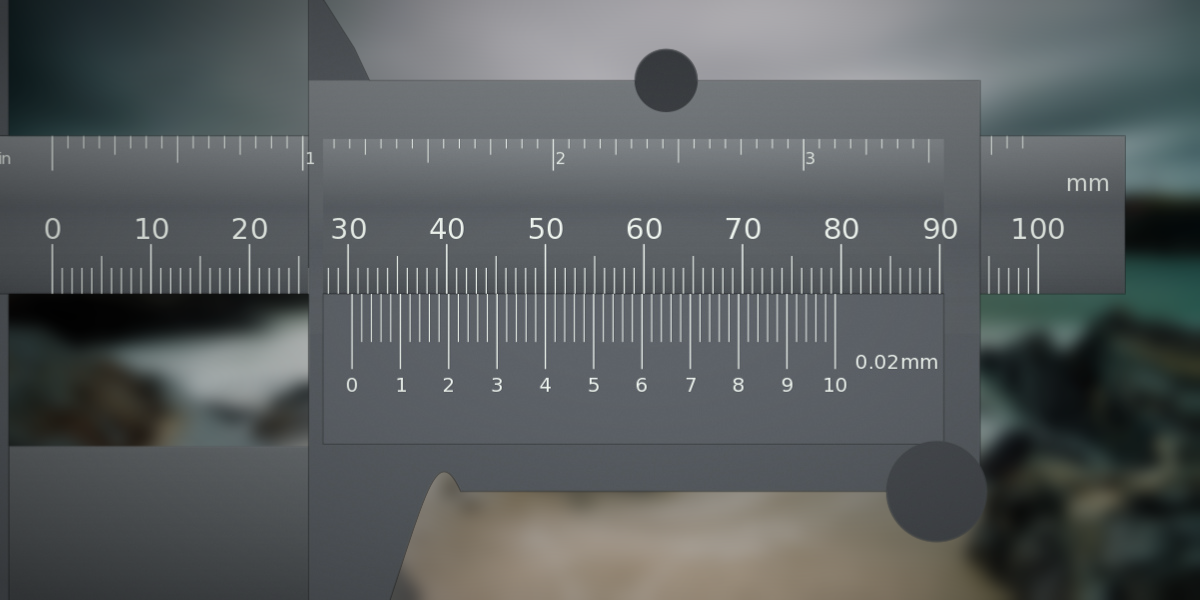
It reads 30.4 mm
